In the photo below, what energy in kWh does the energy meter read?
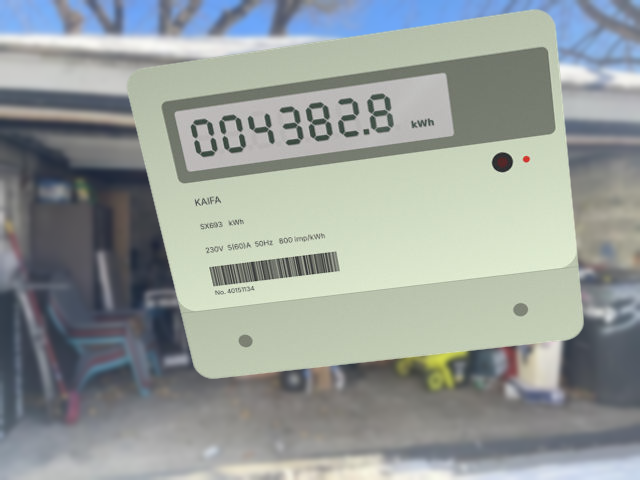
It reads 4382.8 kWh
